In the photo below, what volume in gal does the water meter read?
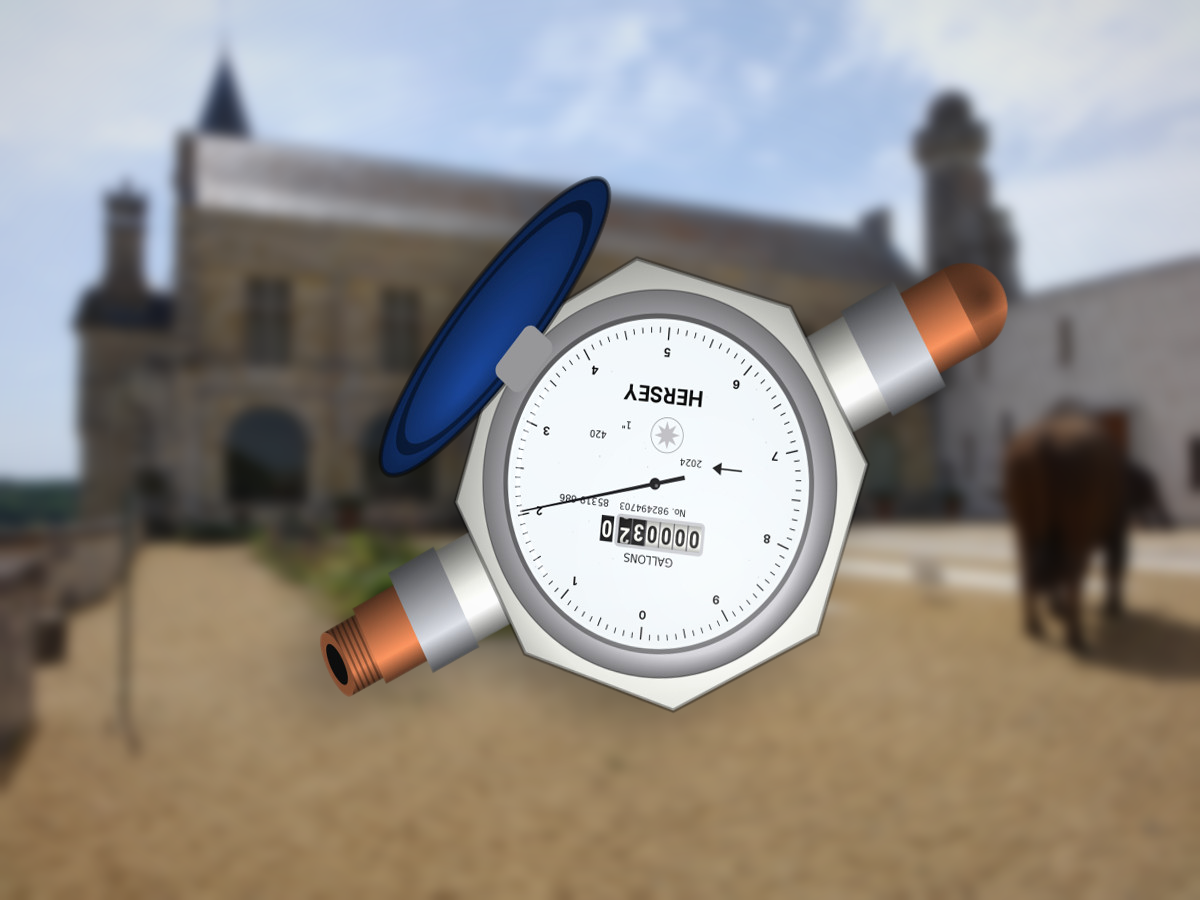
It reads 322.0 gal
